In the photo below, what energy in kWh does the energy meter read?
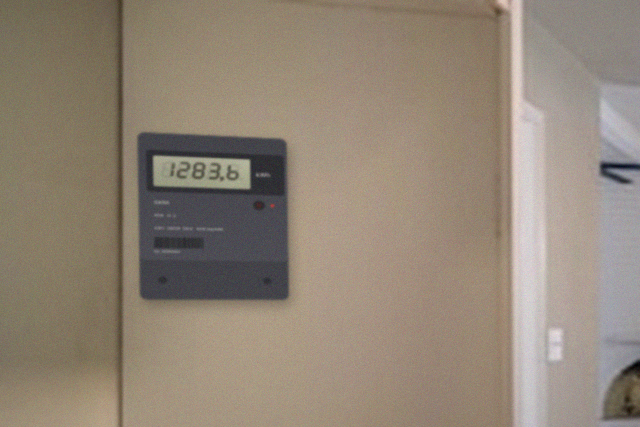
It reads 1283.6 kWh
